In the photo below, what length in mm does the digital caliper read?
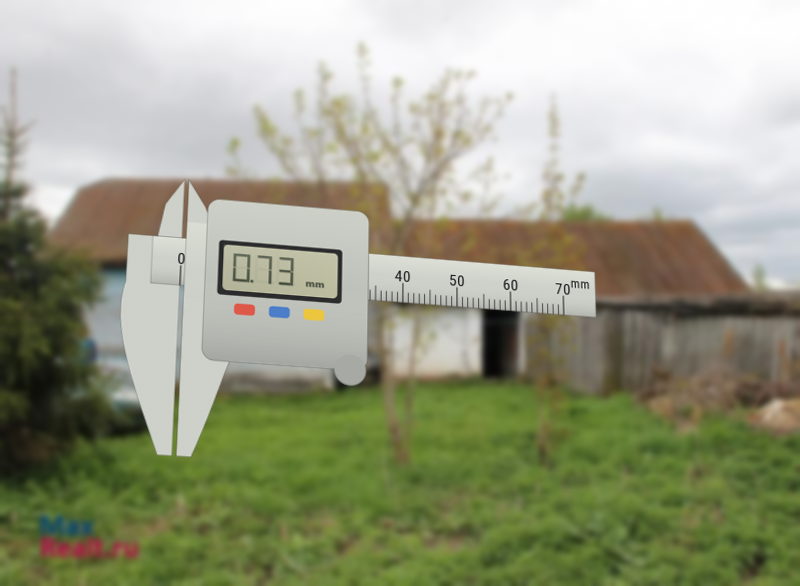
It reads 0.73 mm
